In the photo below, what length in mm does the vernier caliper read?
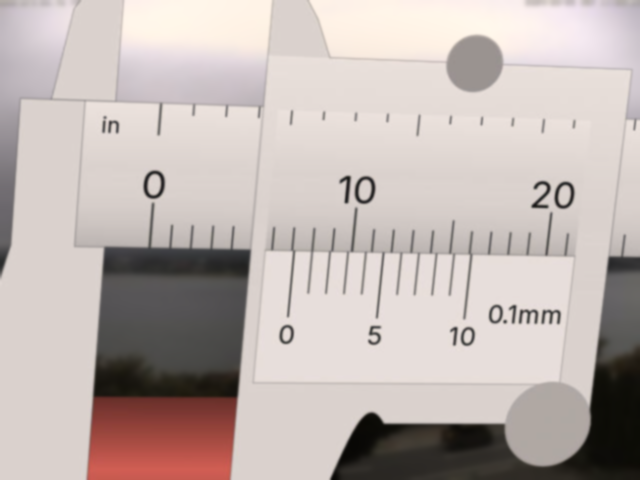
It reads 7.1 mm
